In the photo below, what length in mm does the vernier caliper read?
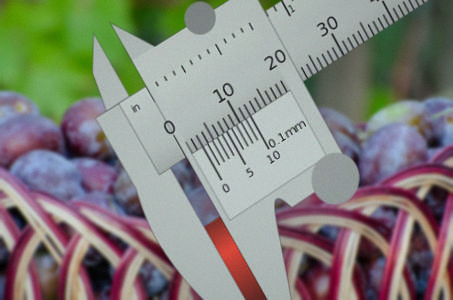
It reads 3.0 mm
